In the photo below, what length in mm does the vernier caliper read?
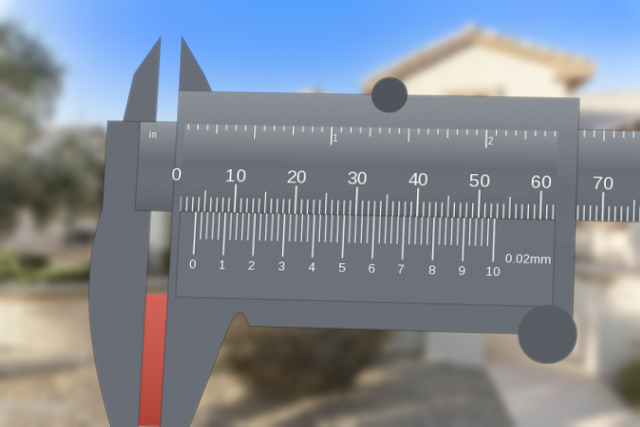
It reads 3.6 mm
